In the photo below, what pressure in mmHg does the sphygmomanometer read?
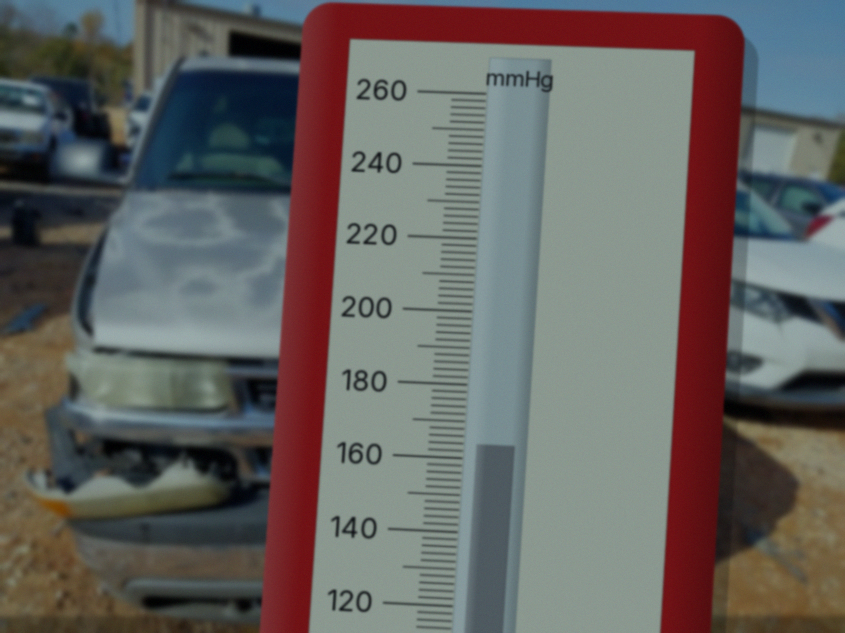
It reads 164 mmHg
